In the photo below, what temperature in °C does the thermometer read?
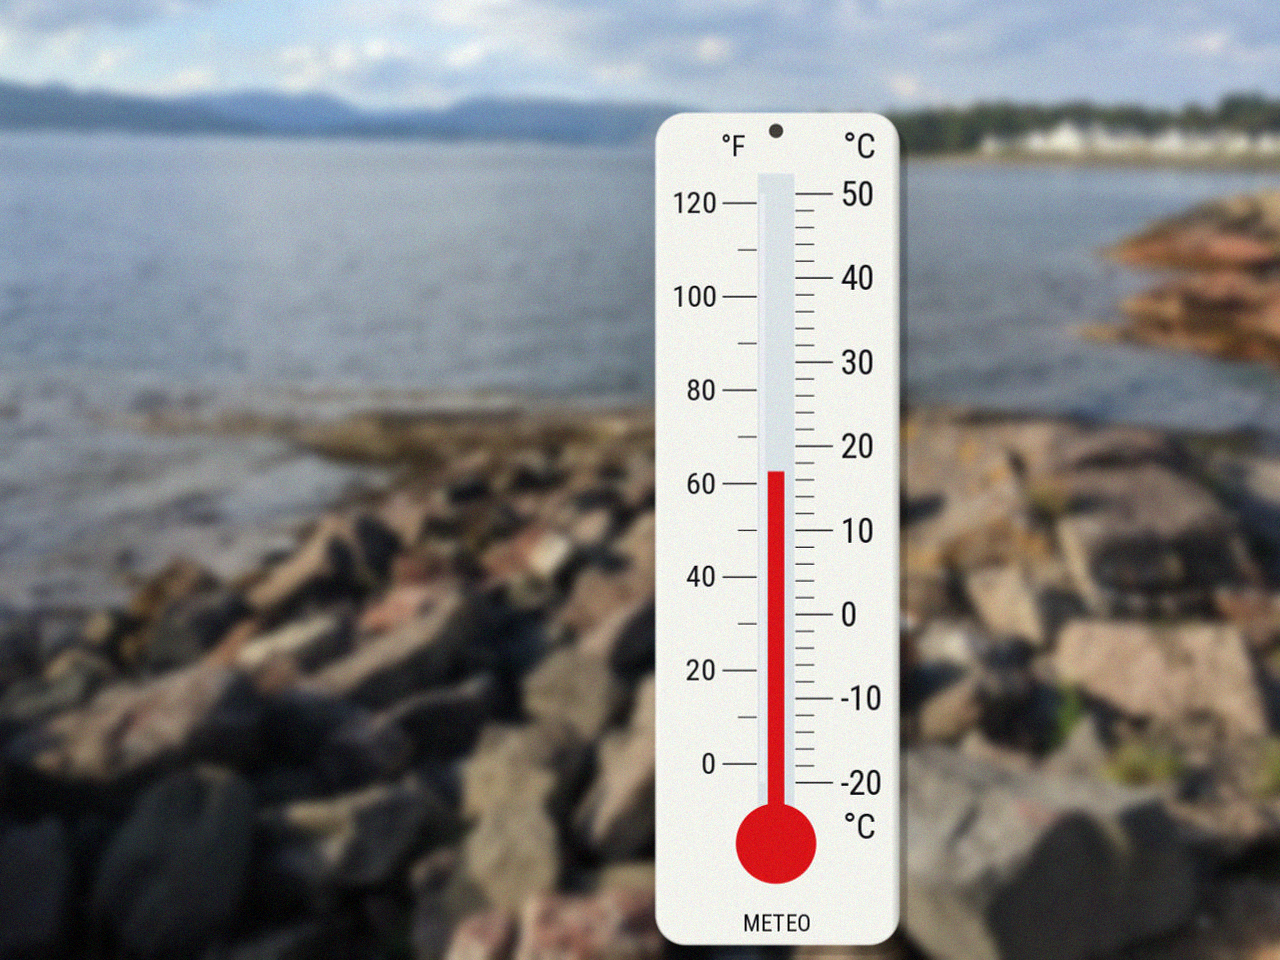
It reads 17 °C
